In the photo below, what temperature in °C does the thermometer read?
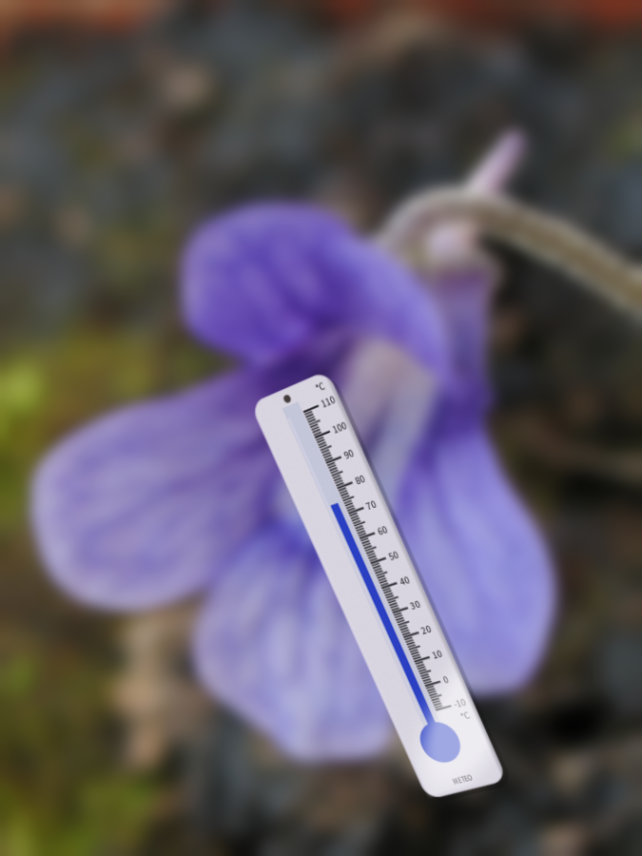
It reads 75 °C
